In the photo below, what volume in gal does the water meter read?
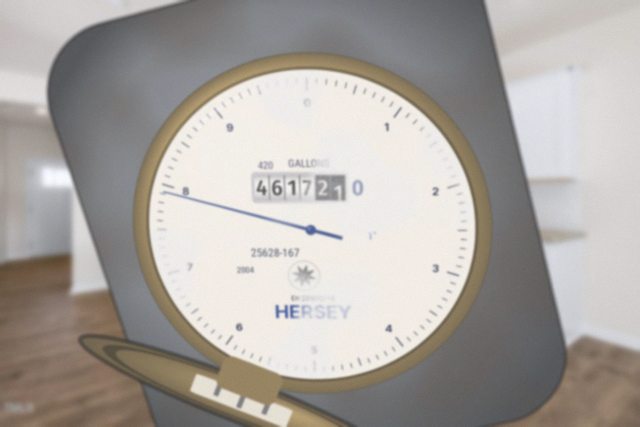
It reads 4617207.9 gal
